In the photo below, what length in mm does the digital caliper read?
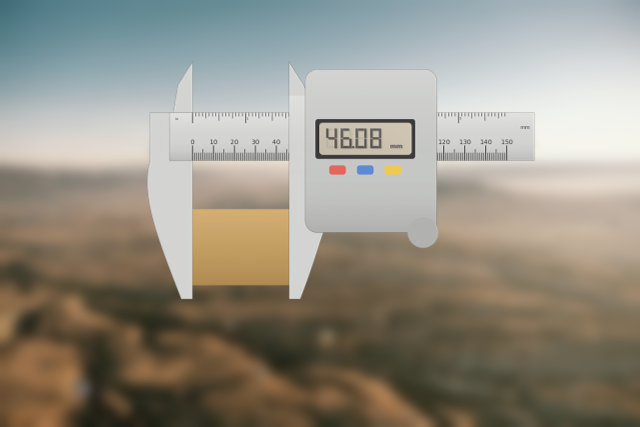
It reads 46.08 mm
